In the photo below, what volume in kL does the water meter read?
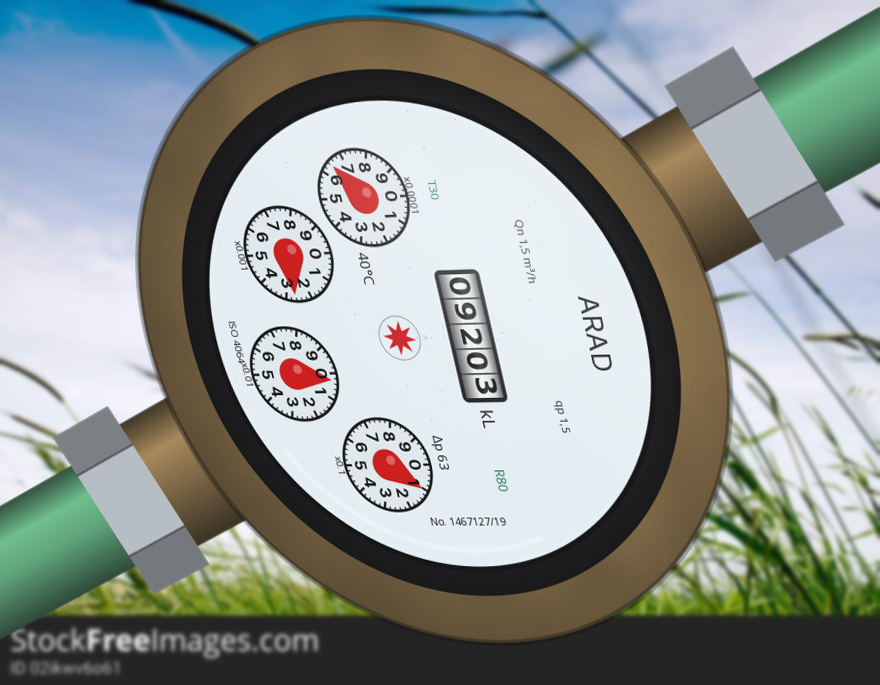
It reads 9203.1026 kL
